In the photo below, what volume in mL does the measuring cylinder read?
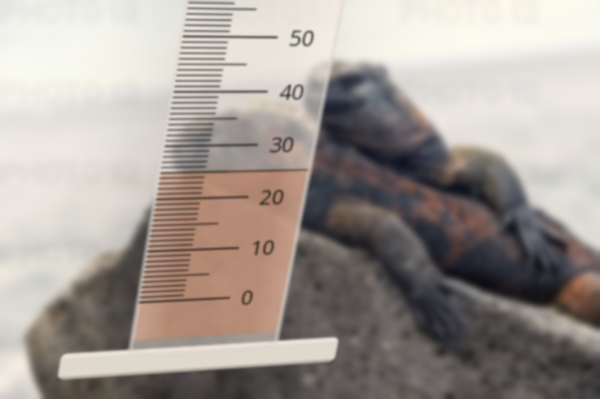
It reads 25 mL
